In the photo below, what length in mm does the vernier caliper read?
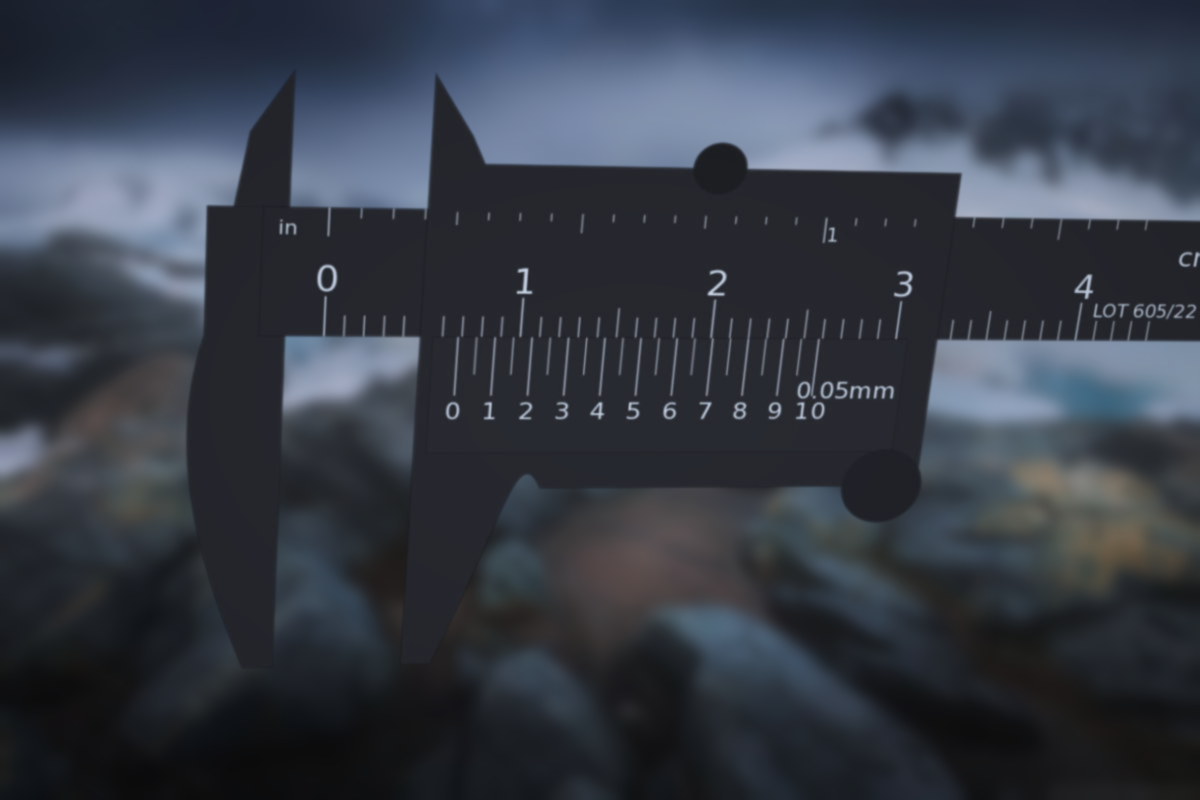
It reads 6.8 mm
